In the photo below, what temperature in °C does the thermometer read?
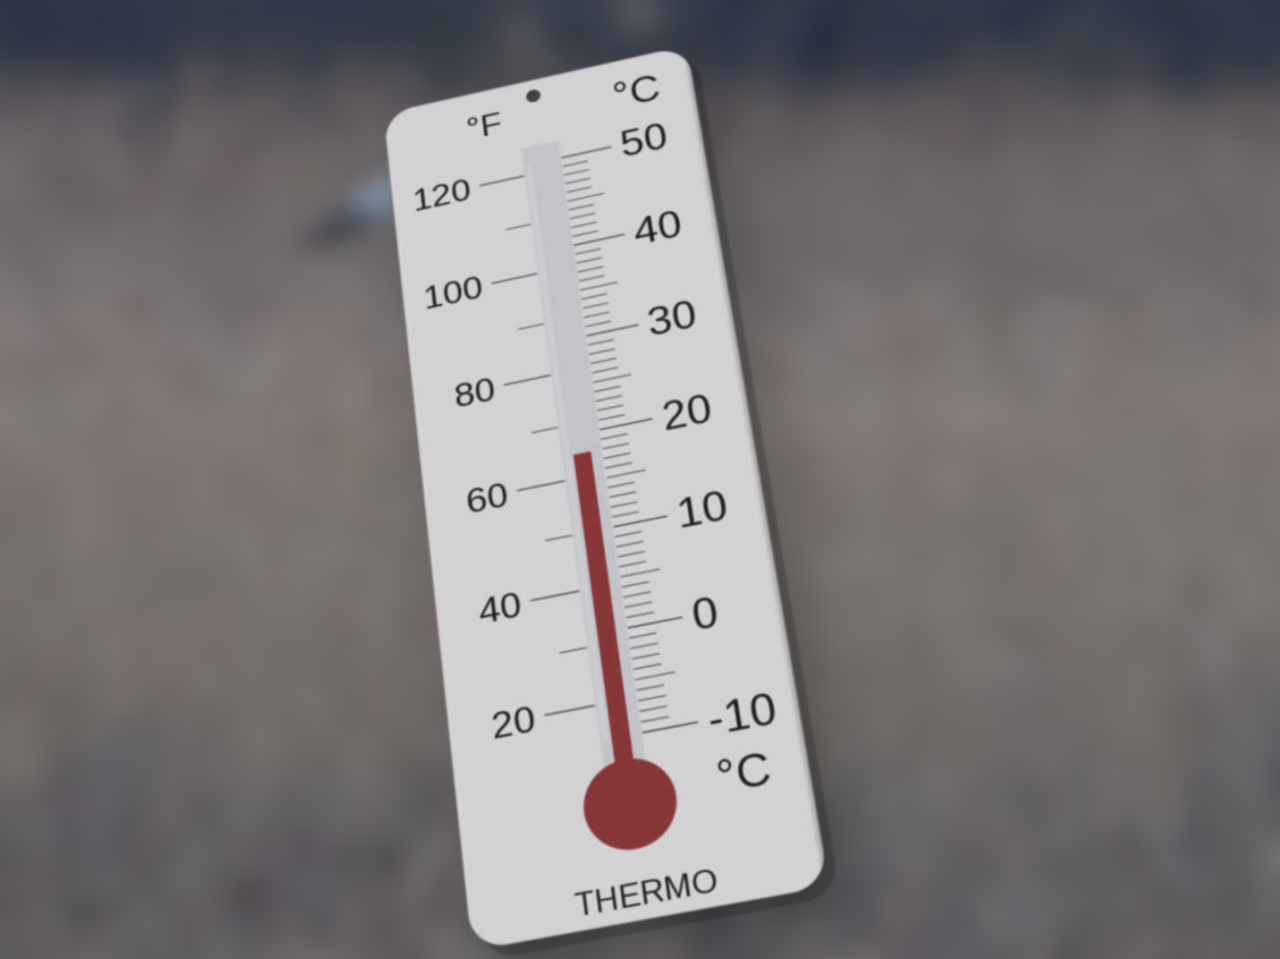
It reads 18 °C
